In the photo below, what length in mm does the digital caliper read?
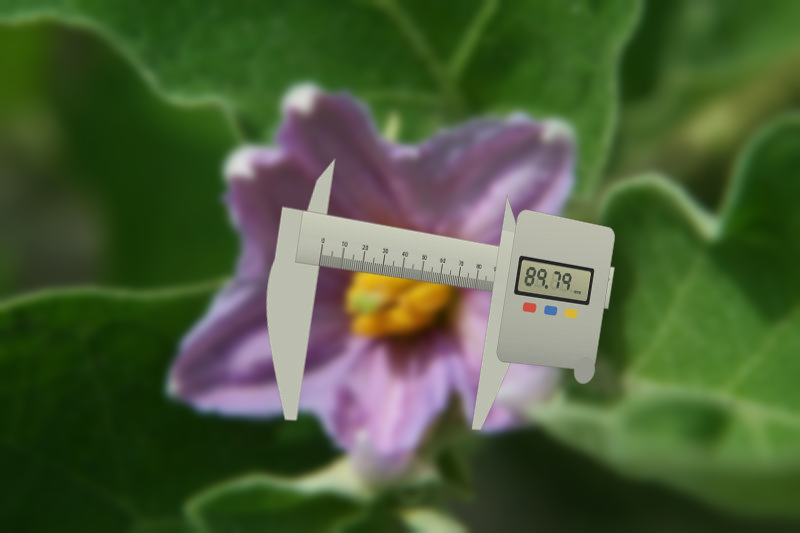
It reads 89.79 mm
